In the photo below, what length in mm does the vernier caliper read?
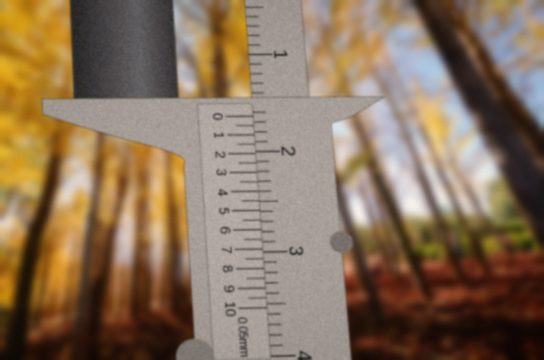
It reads 16.4 mm
